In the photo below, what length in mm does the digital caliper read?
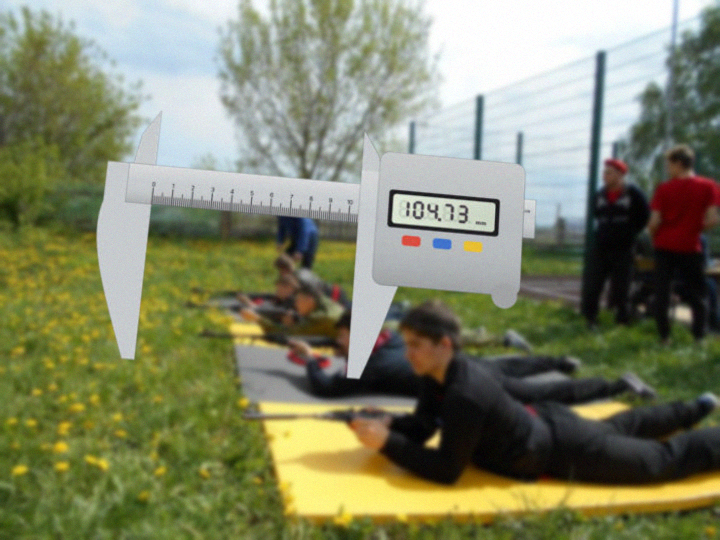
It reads 104.73 mm
